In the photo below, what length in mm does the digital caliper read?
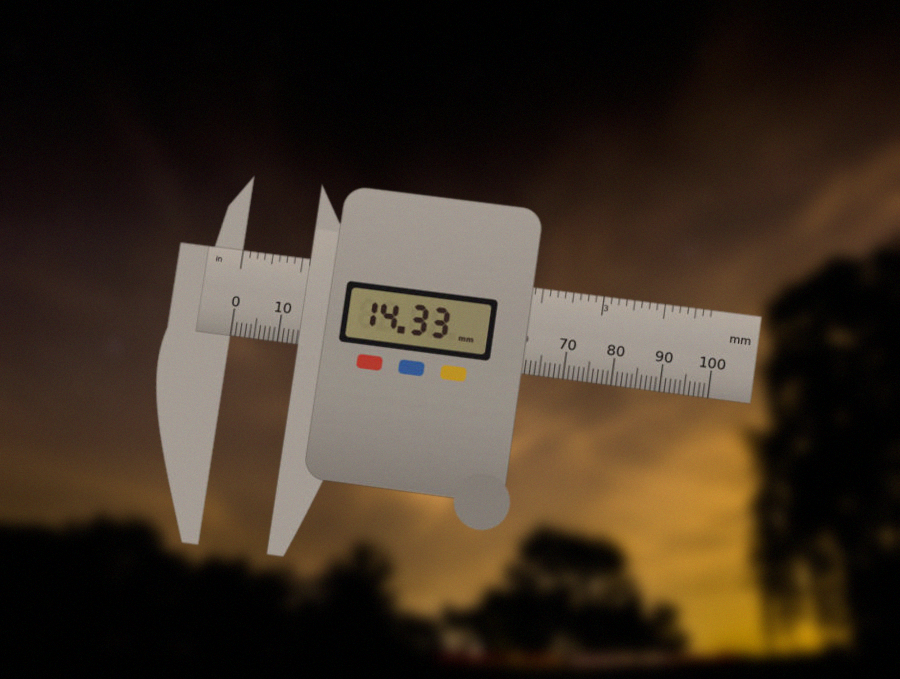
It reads 14.33 mm
